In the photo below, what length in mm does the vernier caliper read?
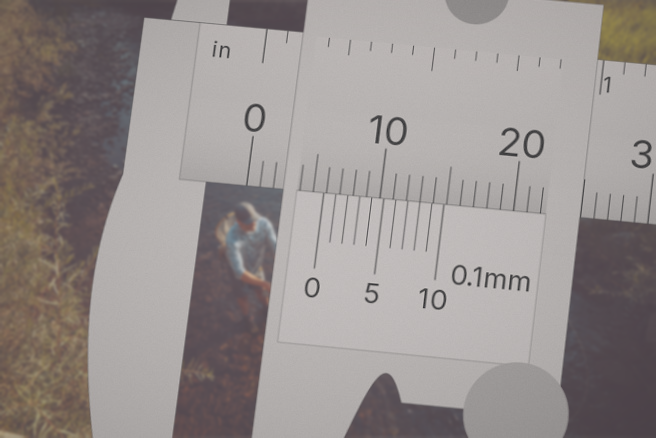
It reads 5.8 mm
